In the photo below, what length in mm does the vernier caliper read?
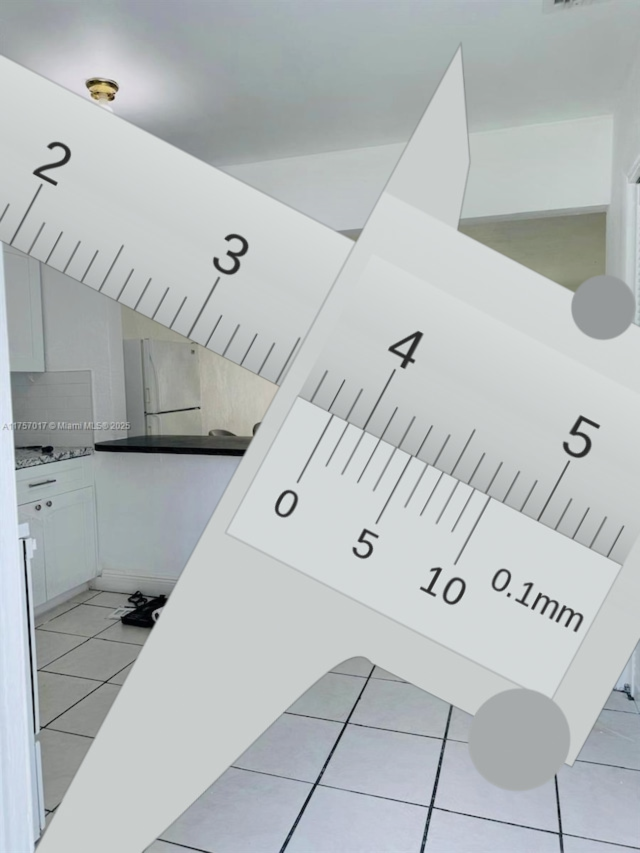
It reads 38.3 mm
